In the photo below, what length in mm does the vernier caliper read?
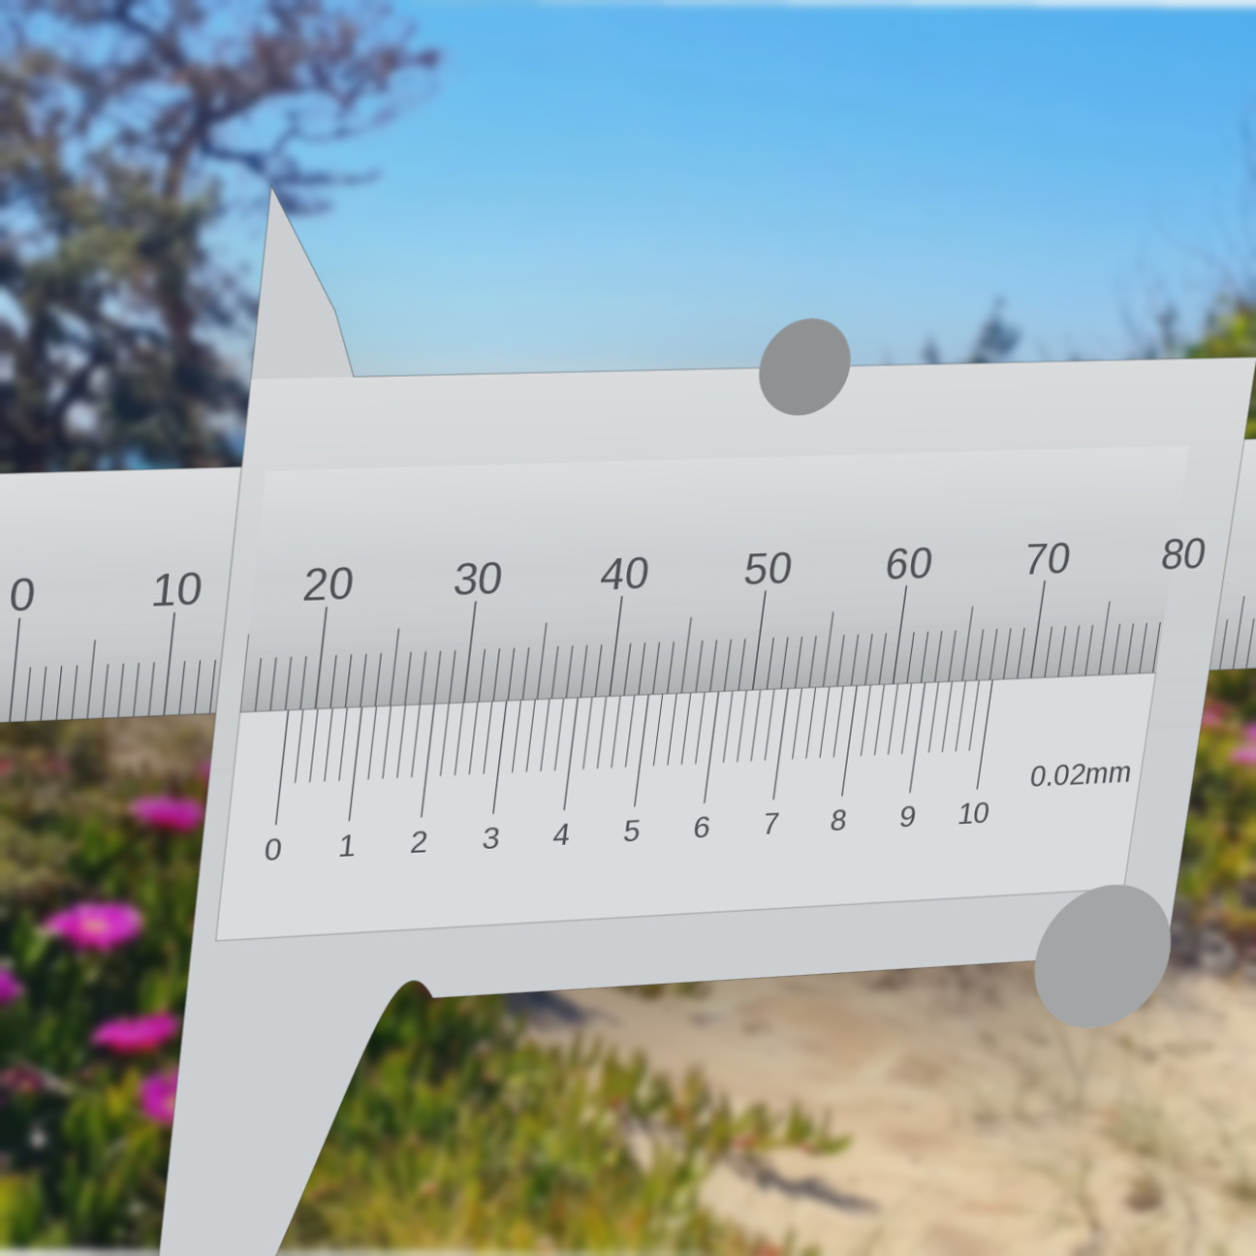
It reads 18.2 mm
